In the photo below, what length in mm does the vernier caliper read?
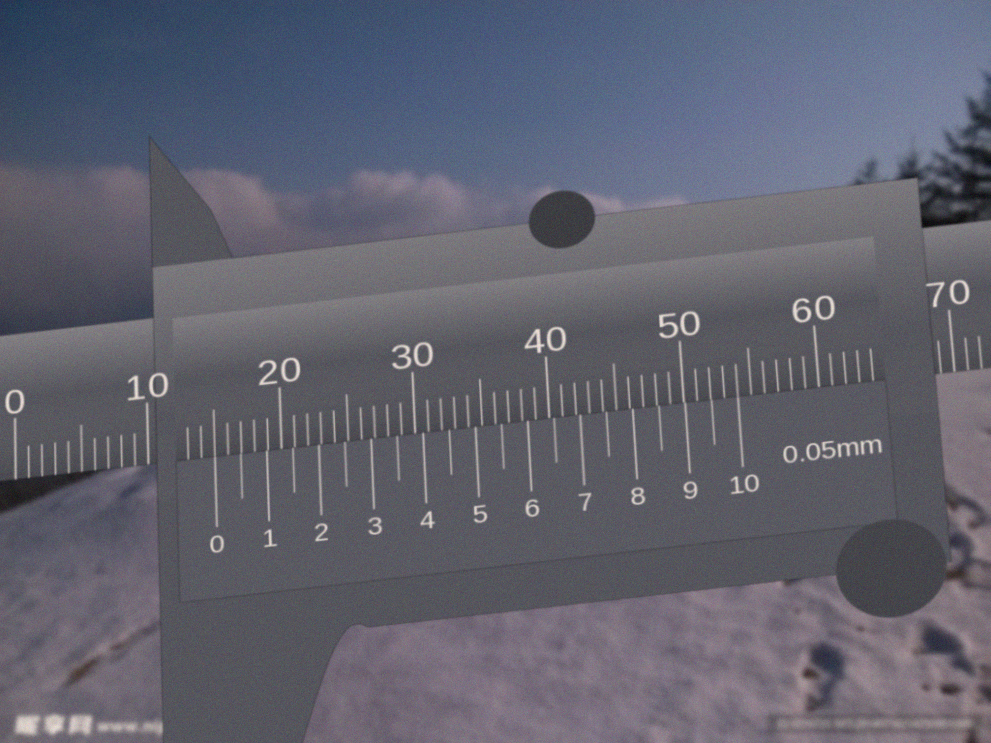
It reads 15.0 mm
